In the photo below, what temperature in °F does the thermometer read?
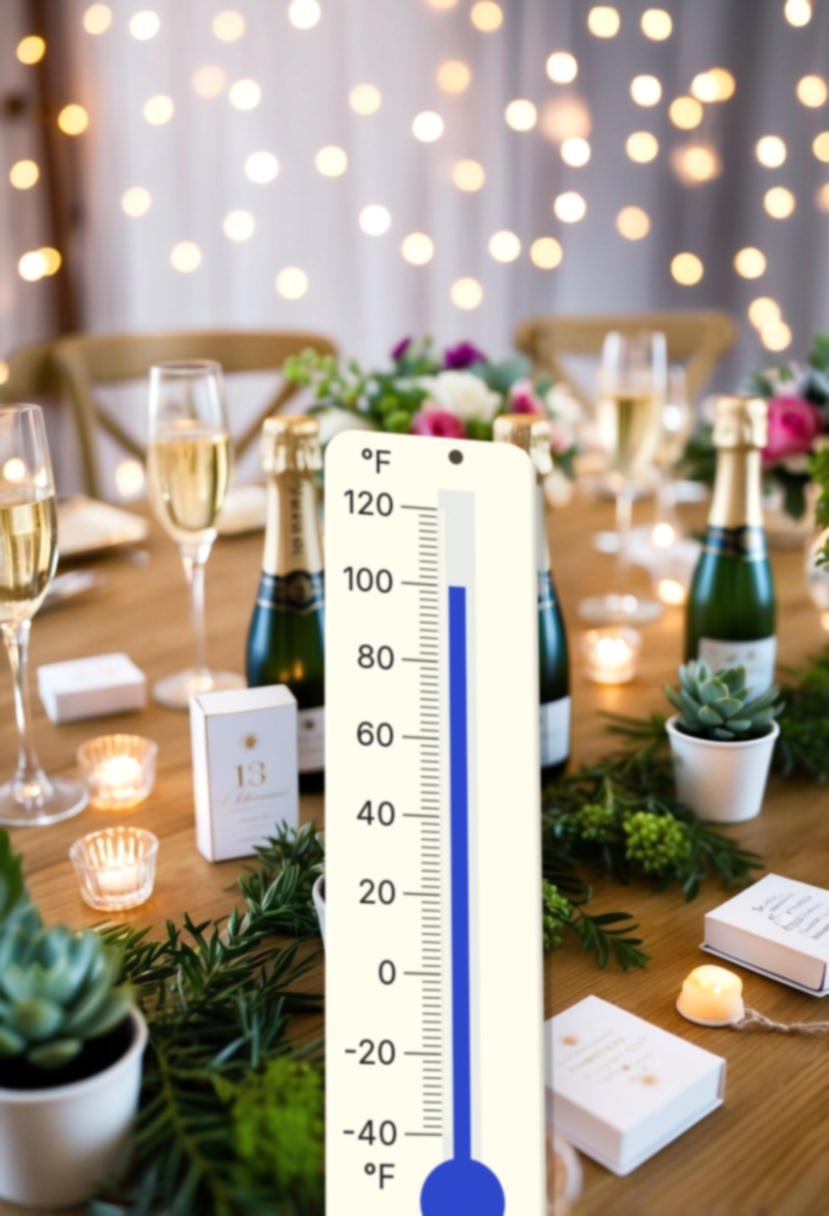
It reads 100 °F
